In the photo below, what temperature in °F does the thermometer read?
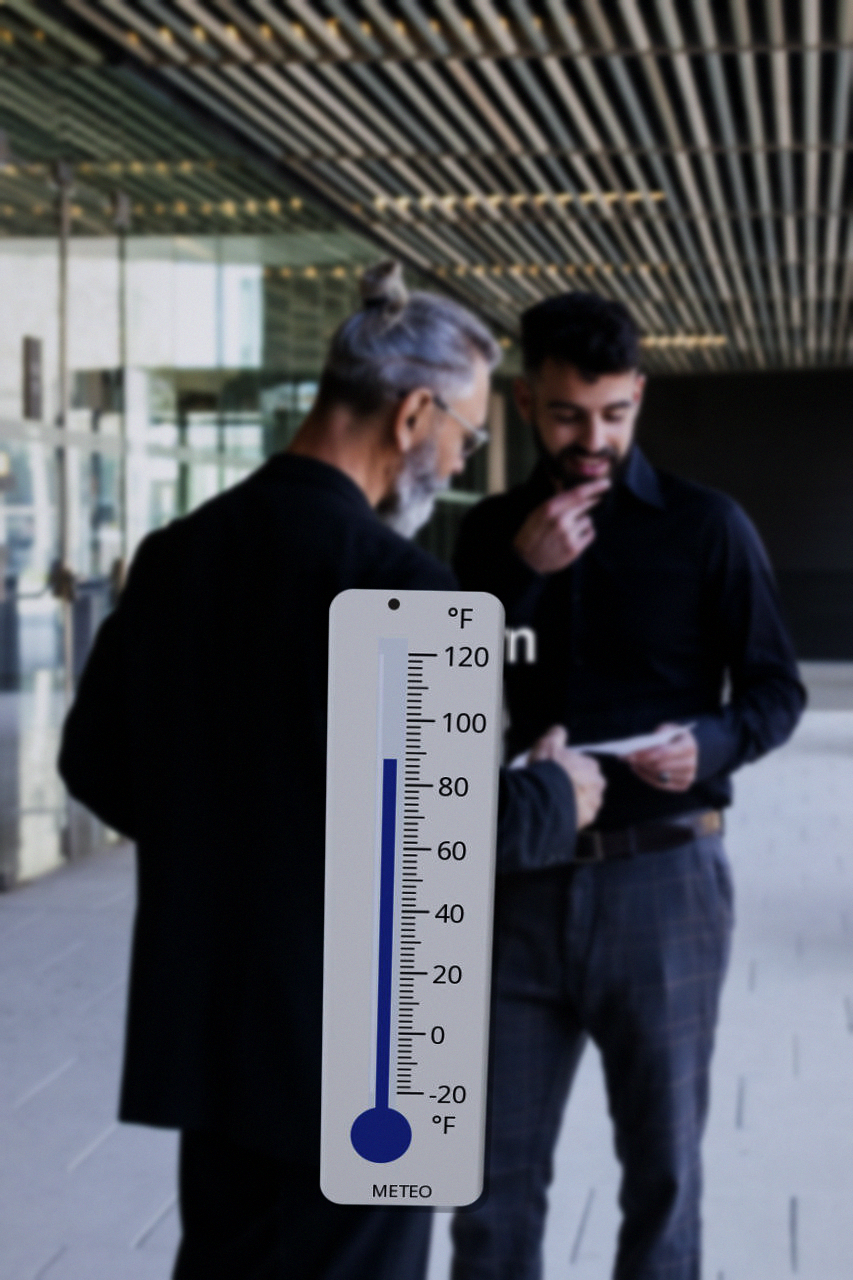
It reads 88 °F
